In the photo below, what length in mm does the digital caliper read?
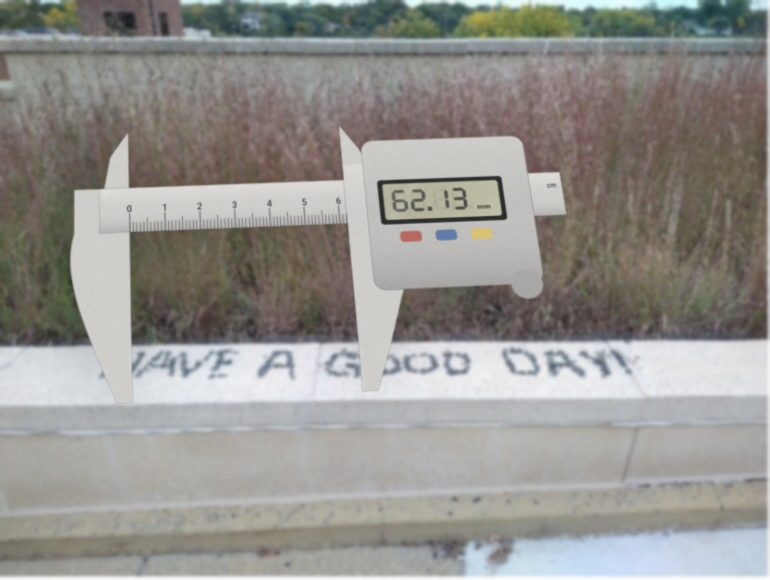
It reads 62.13 mm
